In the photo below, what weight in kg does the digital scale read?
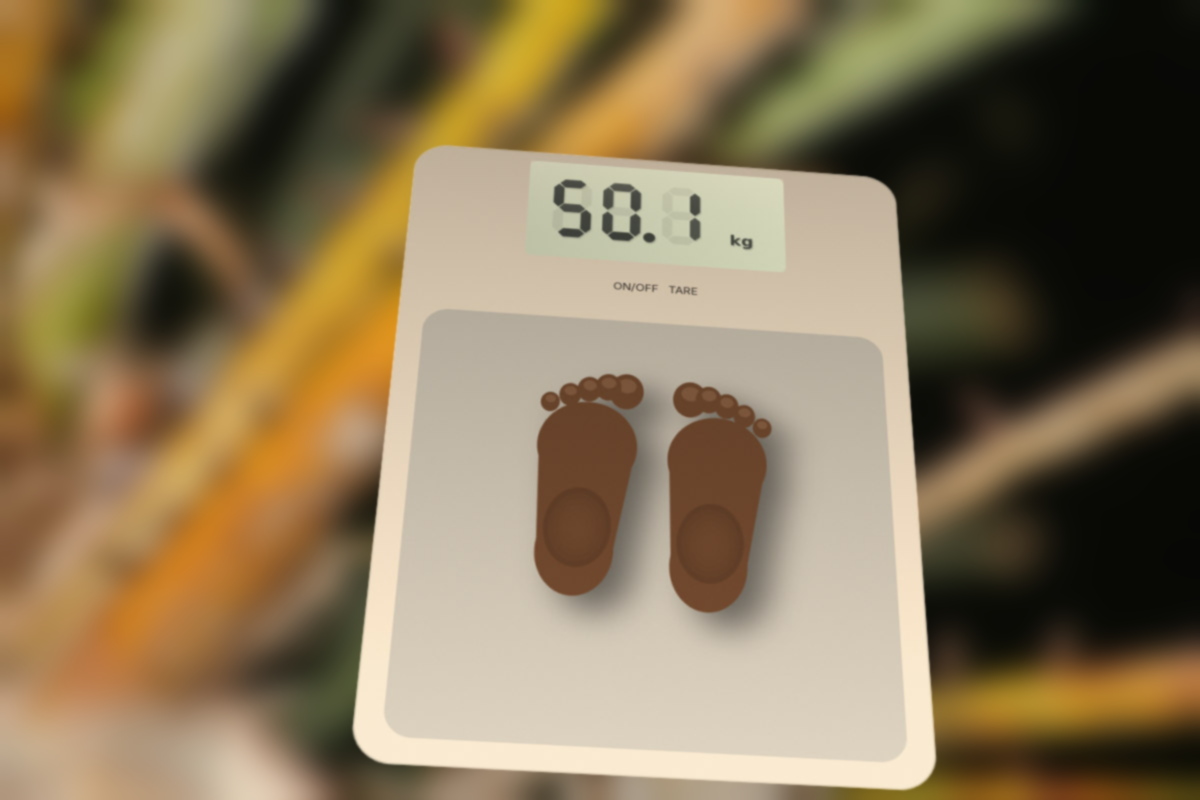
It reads 50.1 kg
